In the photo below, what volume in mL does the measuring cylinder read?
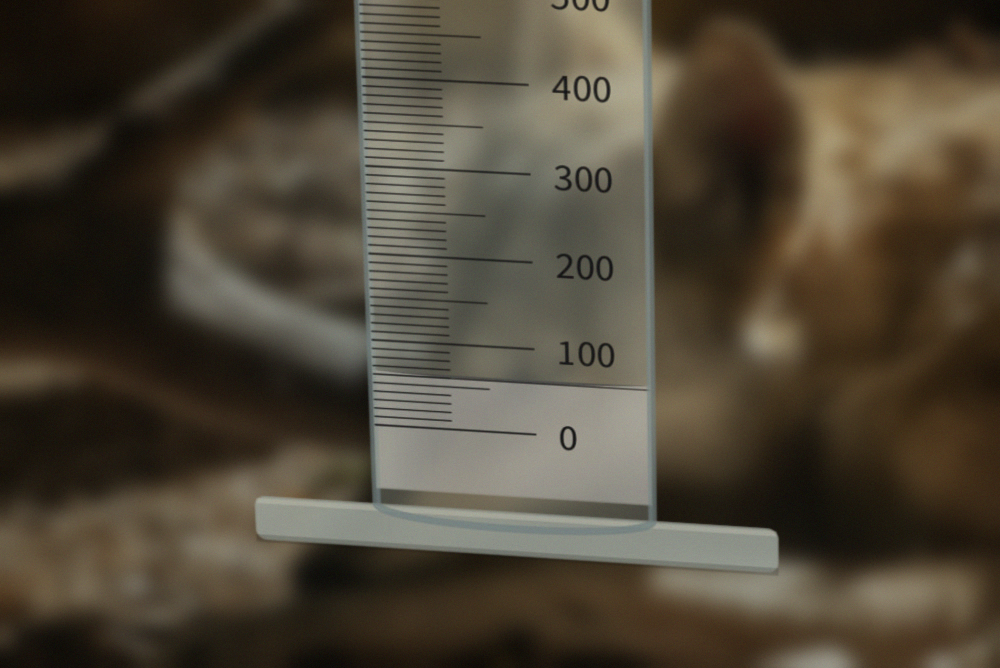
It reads 60 mL
